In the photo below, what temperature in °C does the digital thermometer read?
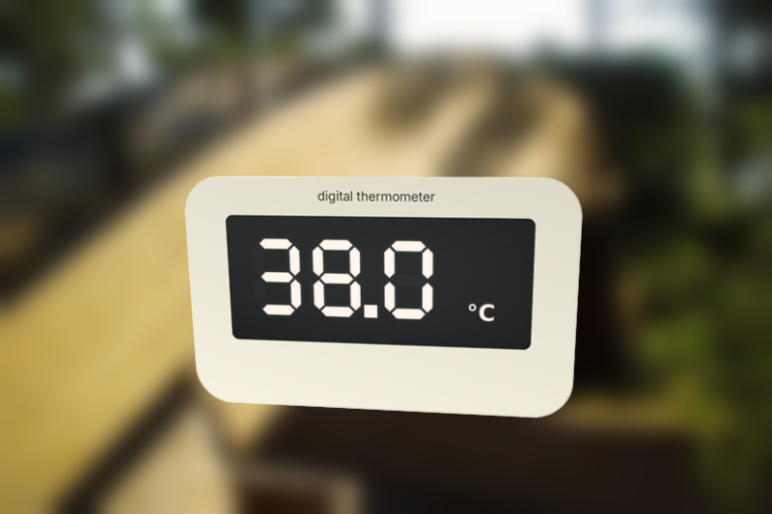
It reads 38.0 °C
